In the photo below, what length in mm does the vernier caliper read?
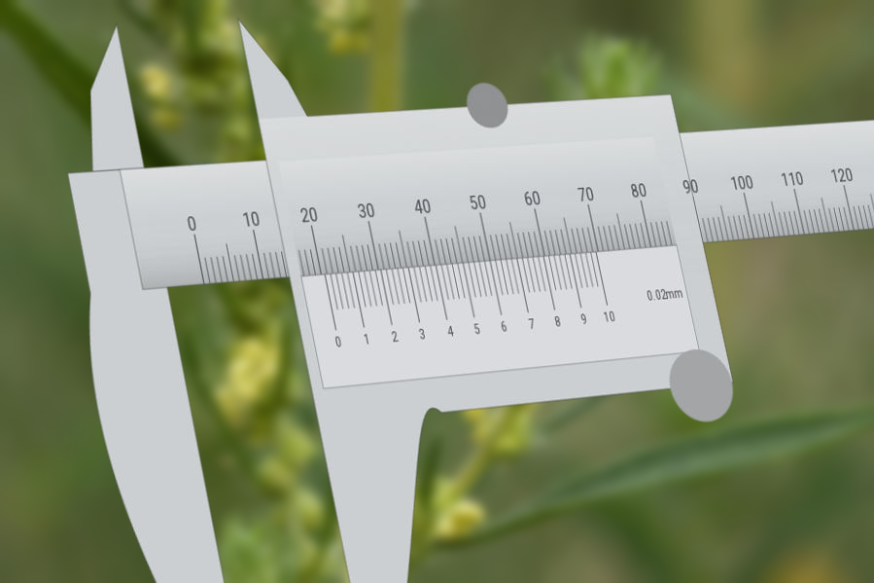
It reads 20.6 mm
